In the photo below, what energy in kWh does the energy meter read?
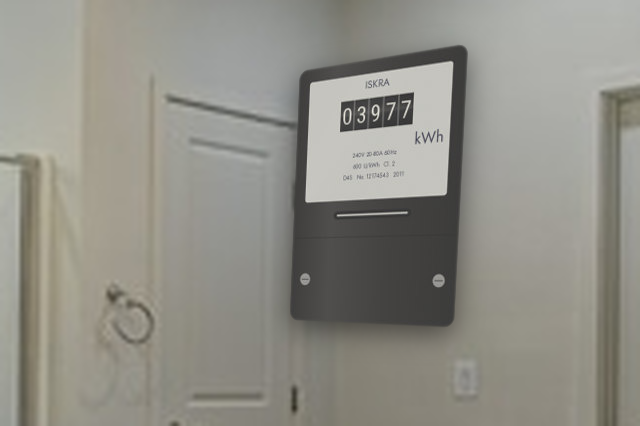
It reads 3977 kWh
